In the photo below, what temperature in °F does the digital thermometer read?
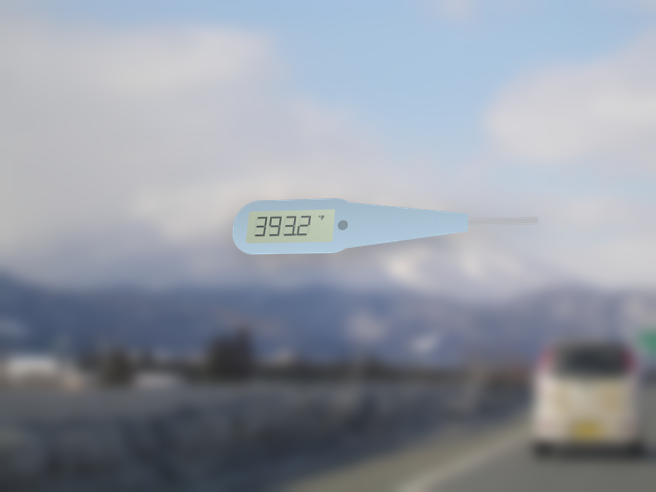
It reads 393.2 °F
